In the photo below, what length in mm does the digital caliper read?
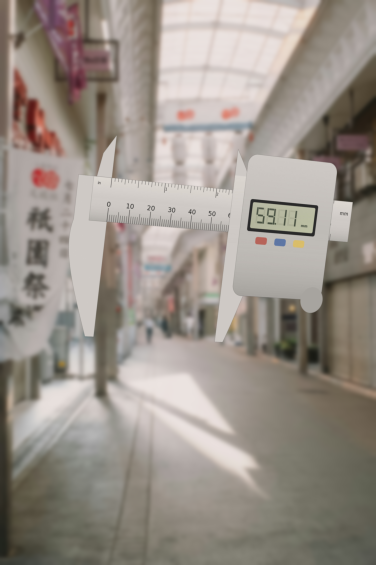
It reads 59.11 mm
